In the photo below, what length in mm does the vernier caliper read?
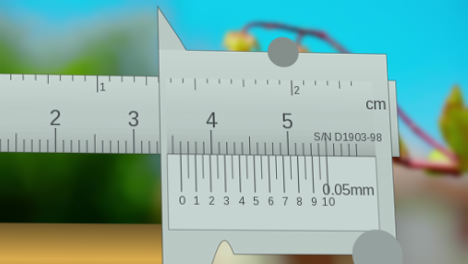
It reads 36.0 mm
